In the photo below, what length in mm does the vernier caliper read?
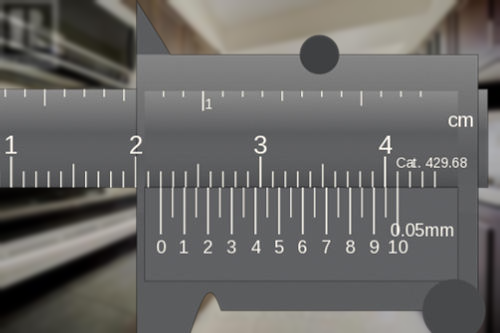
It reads 22.0 mm
